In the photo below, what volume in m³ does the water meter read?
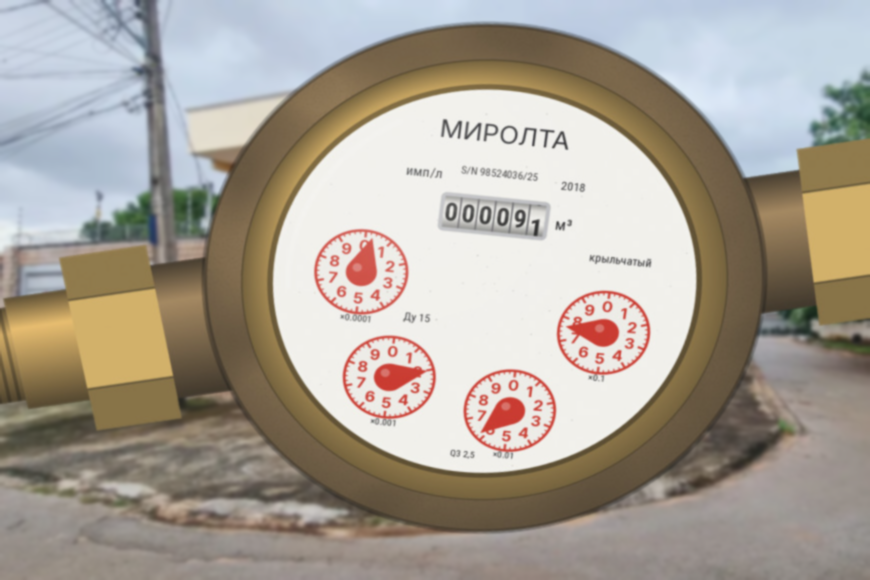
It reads 90.7620 m³
